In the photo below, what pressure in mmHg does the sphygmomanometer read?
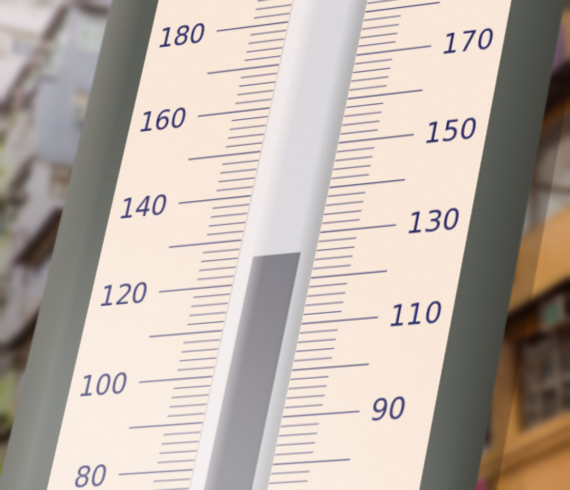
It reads 126 mmHg
